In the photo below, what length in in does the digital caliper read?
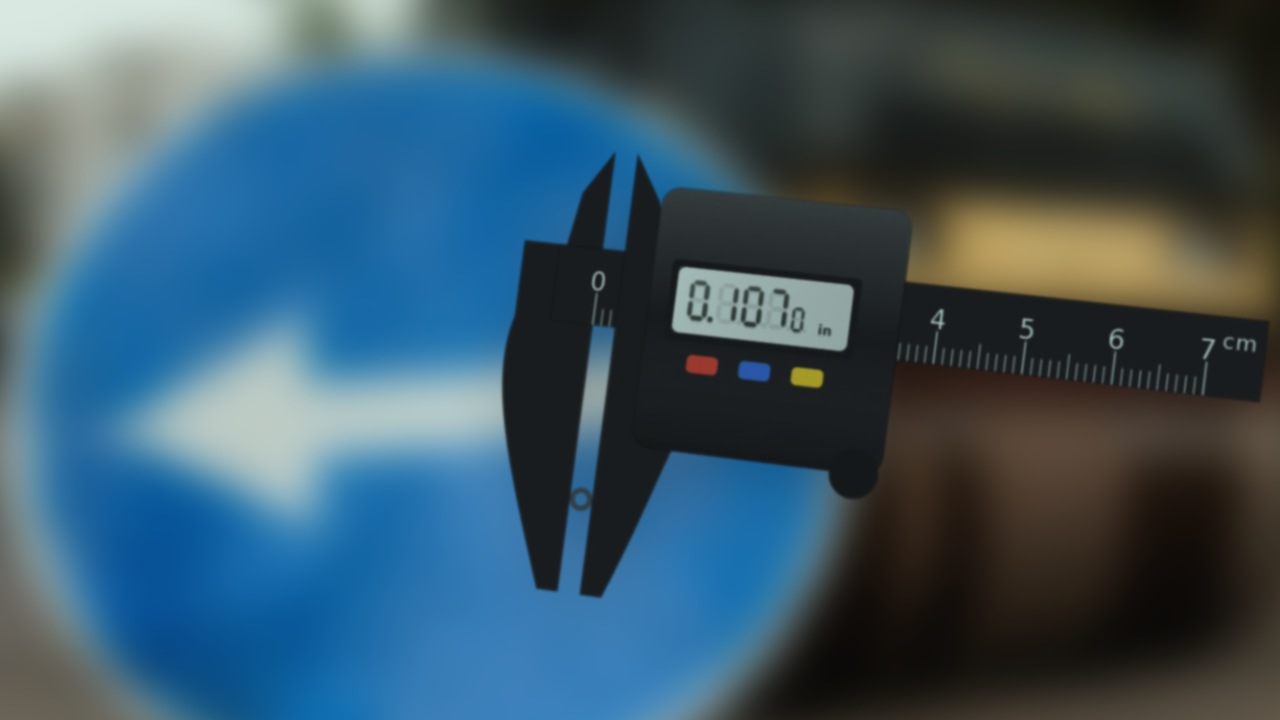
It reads 0.1070 in
